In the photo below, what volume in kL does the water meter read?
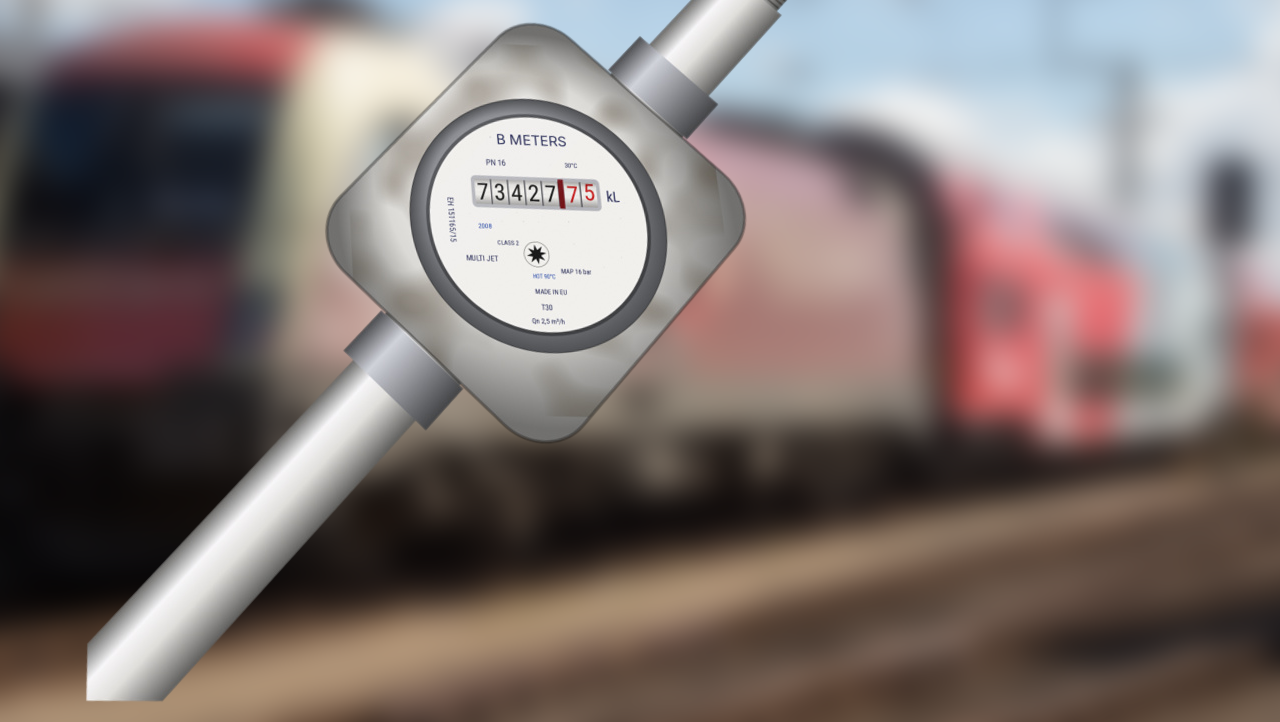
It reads 73427.75 kL
